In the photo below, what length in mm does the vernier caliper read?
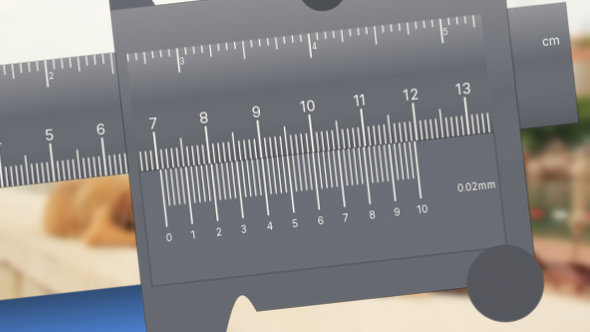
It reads 70.5 mm
